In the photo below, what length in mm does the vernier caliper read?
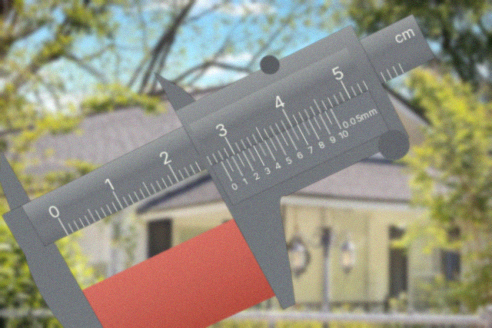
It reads 27.6 mm
